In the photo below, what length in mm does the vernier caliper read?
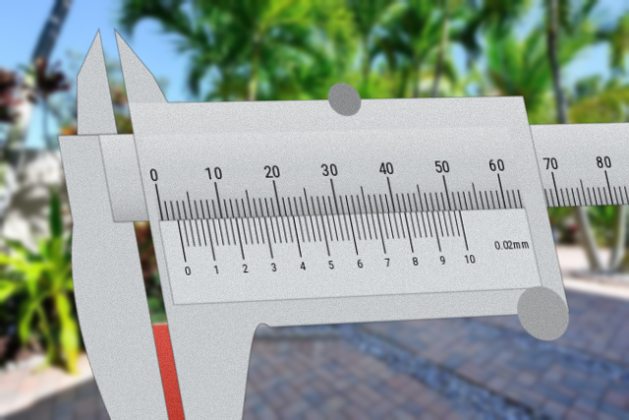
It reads 2.6 mm
